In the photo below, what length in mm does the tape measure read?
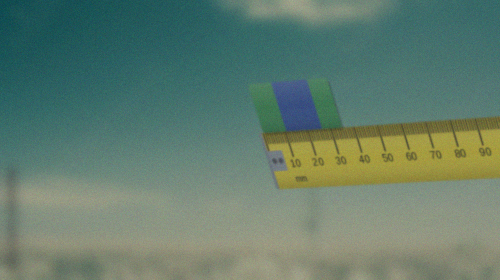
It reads 35 mm
